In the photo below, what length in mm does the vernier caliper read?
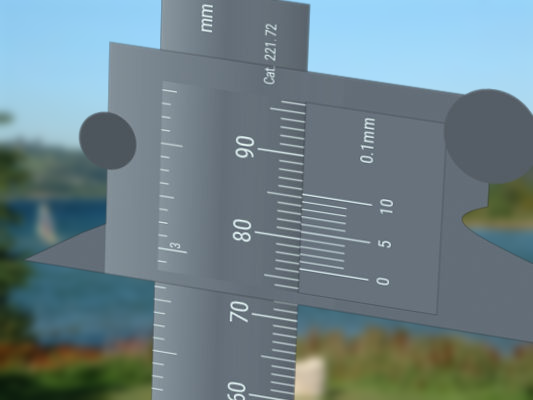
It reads 76.4 mm
